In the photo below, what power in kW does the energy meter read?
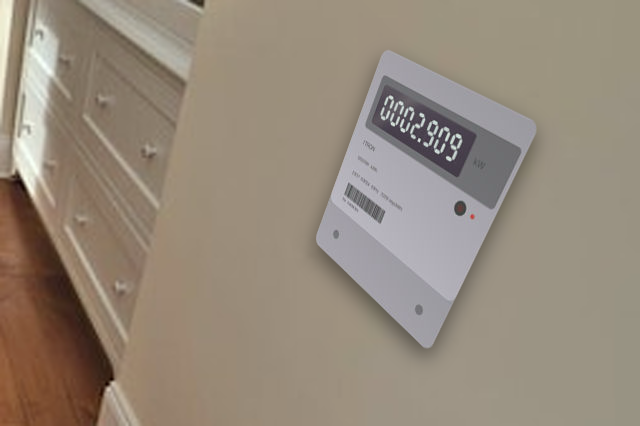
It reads 2.909 kW
